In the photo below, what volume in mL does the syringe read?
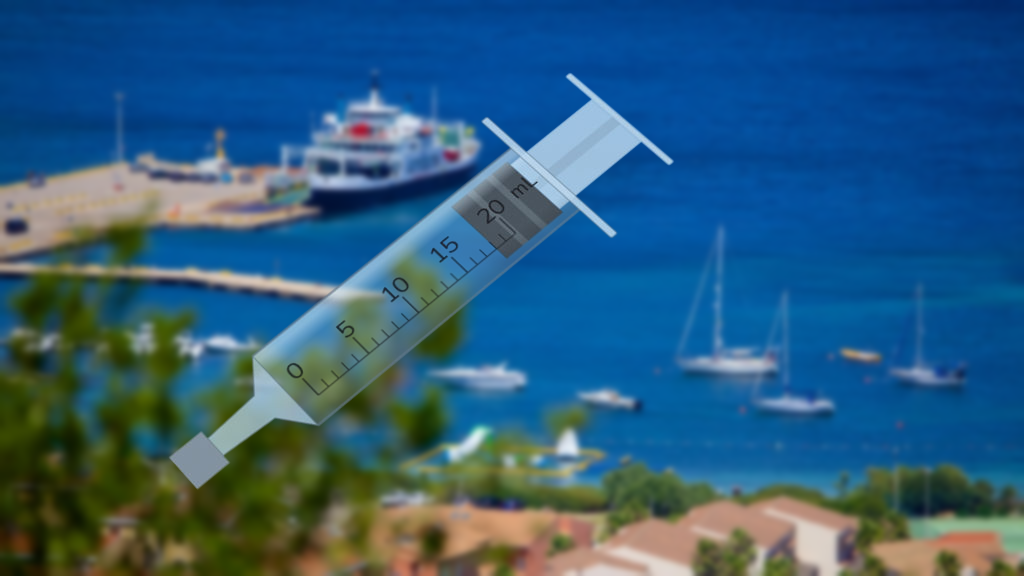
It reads 18 mL
